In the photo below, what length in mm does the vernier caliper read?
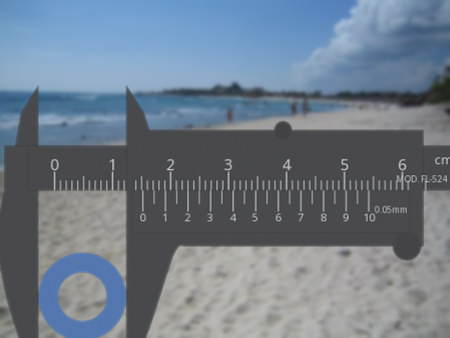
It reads 15.2 mm
